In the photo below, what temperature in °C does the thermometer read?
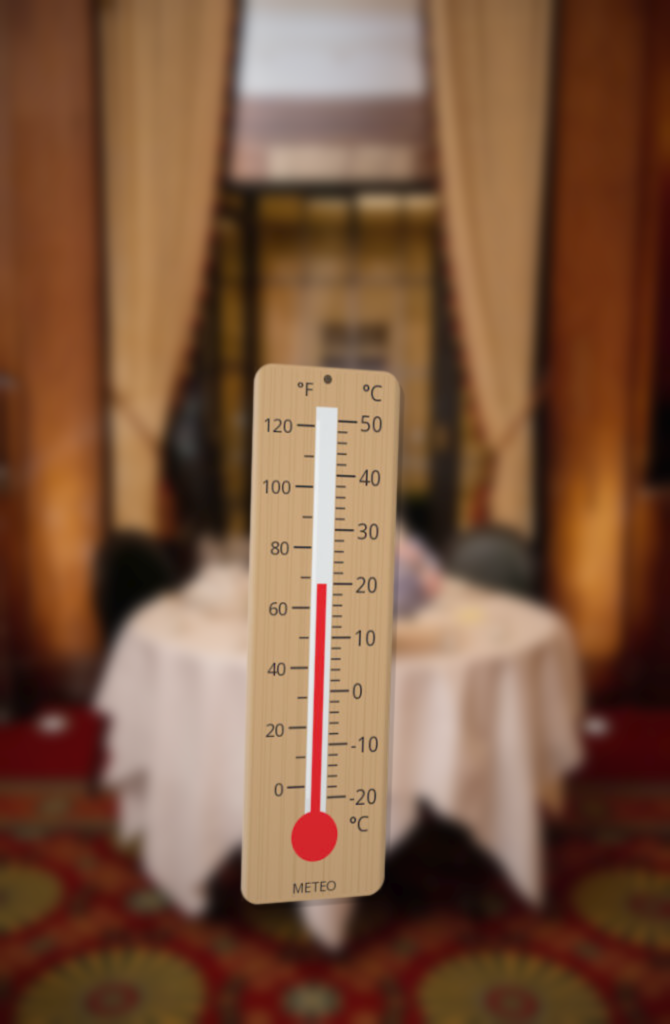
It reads 20 °C
